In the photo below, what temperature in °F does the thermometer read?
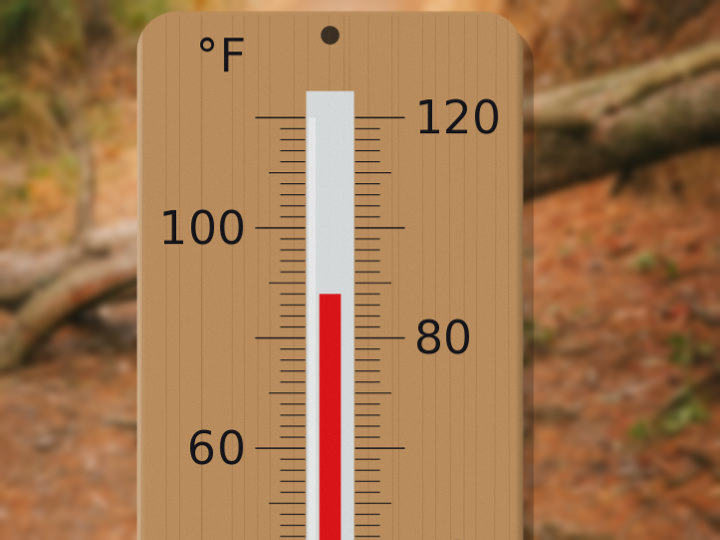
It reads 88 °F
